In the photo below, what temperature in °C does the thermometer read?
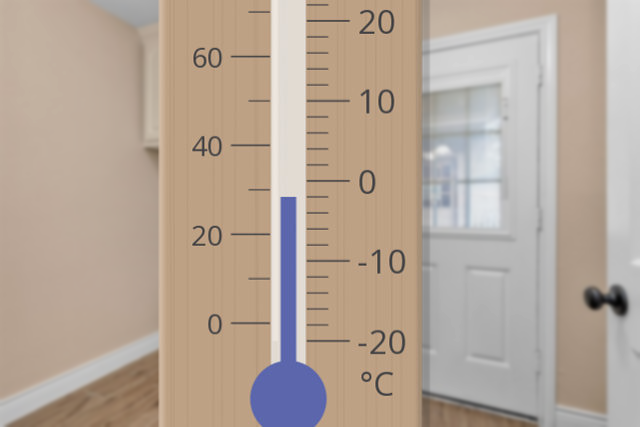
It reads -2 °C
